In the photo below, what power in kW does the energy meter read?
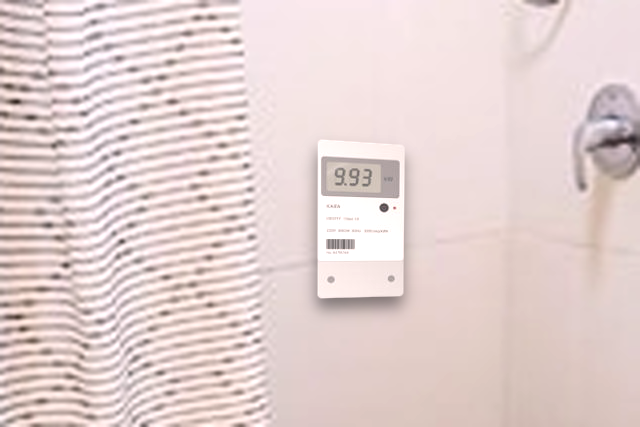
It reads 9.93 kW
